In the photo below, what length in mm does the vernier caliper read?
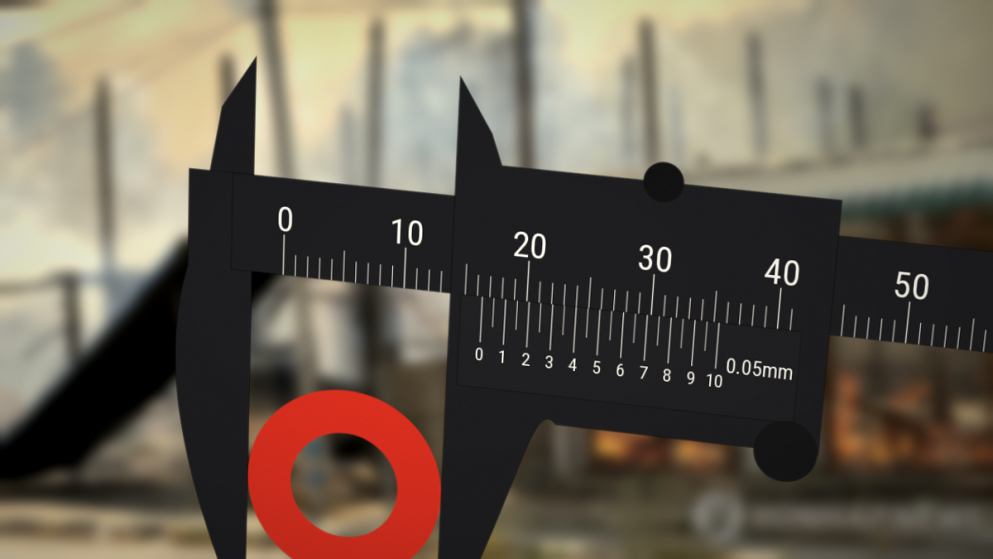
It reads 16.4 mm
